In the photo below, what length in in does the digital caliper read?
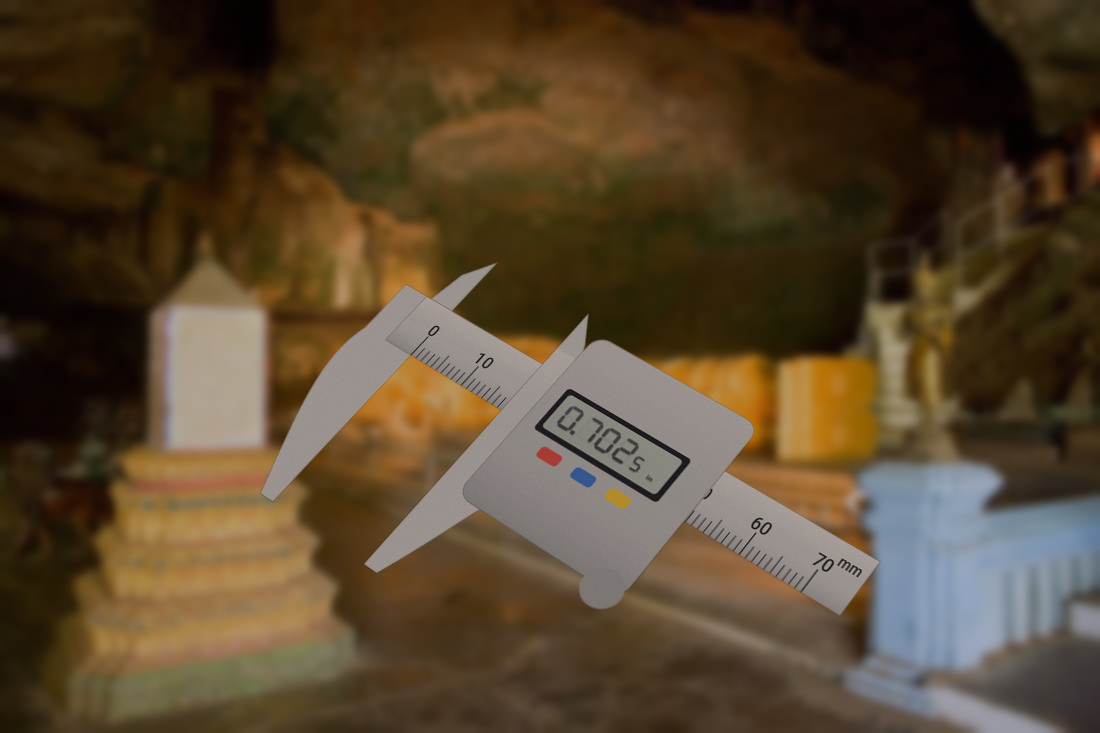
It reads 0.7025 in
